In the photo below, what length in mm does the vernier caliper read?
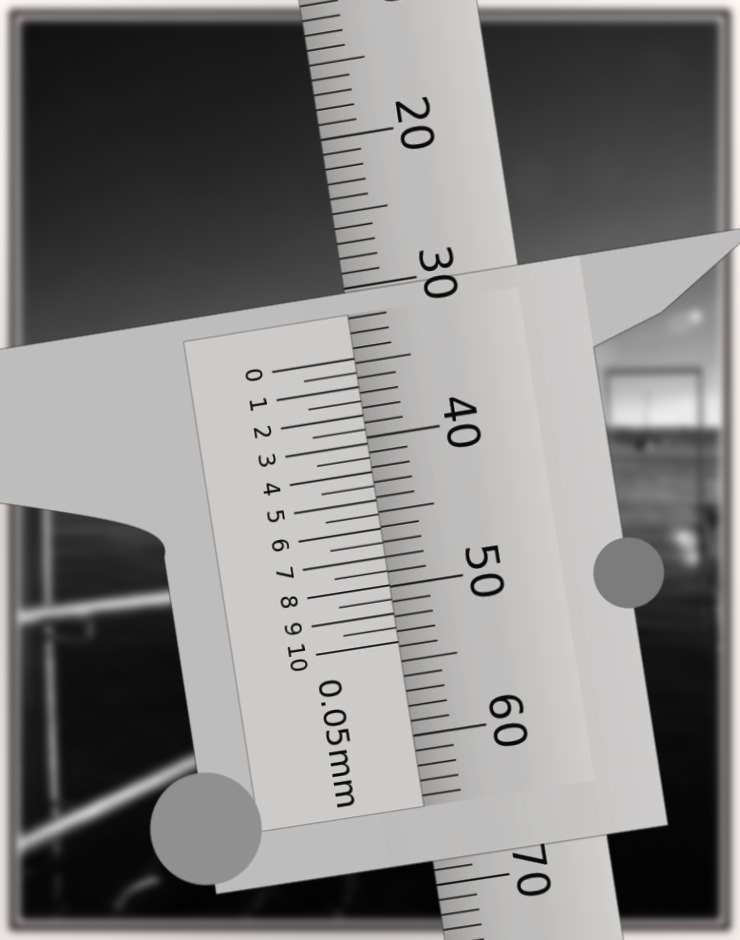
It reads 34.7 mm
